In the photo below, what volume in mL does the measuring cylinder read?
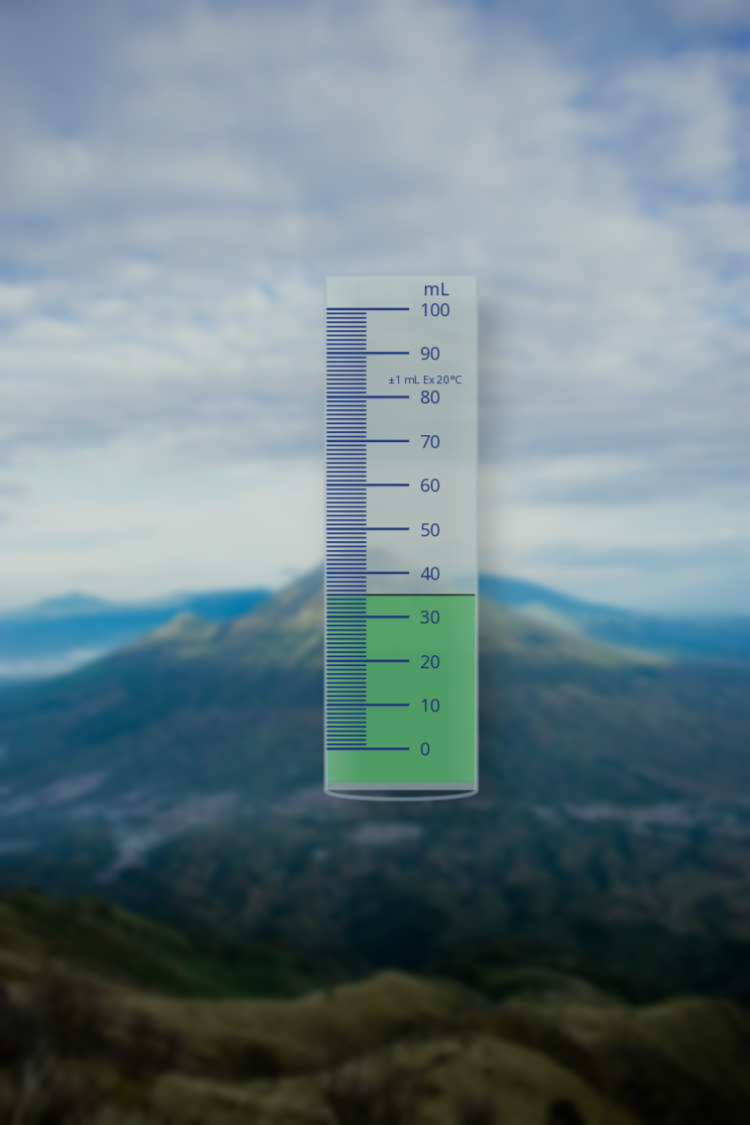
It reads 35 mL
